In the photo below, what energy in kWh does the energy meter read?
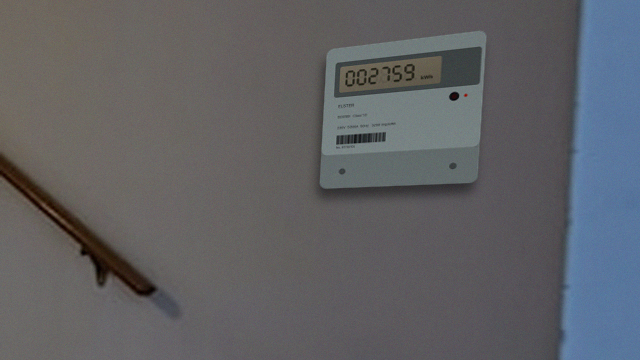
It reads 2759 kWh
